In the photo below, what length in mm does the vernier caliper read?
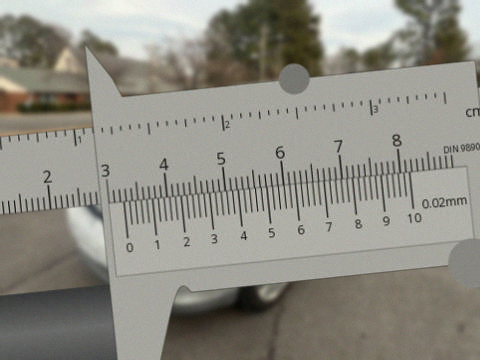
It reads 32.6 mm
